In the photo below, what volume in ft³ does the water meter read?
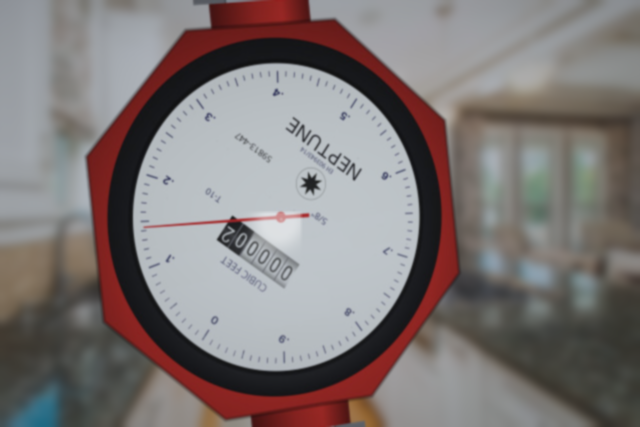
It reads 2.14 ft³
